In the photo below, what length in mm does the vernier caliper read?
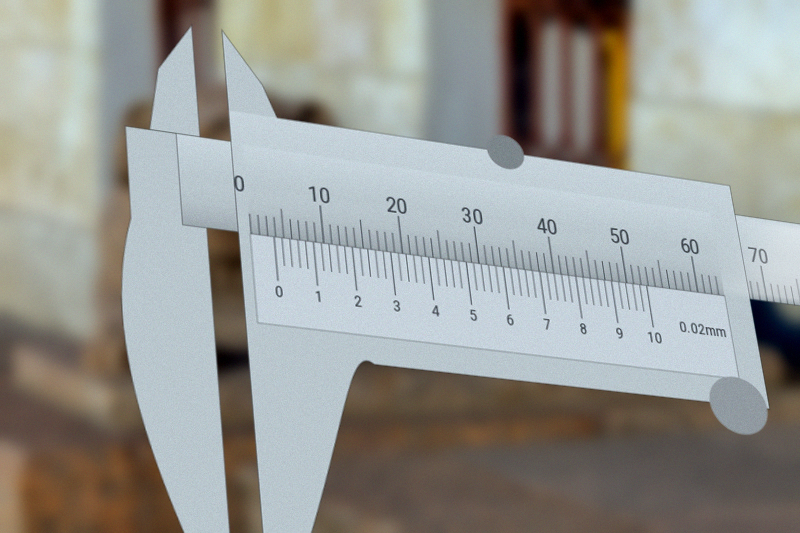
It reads 3.8 mm
